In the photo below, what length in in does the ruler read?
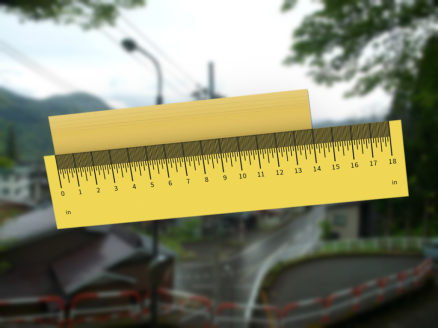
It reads 14 in
